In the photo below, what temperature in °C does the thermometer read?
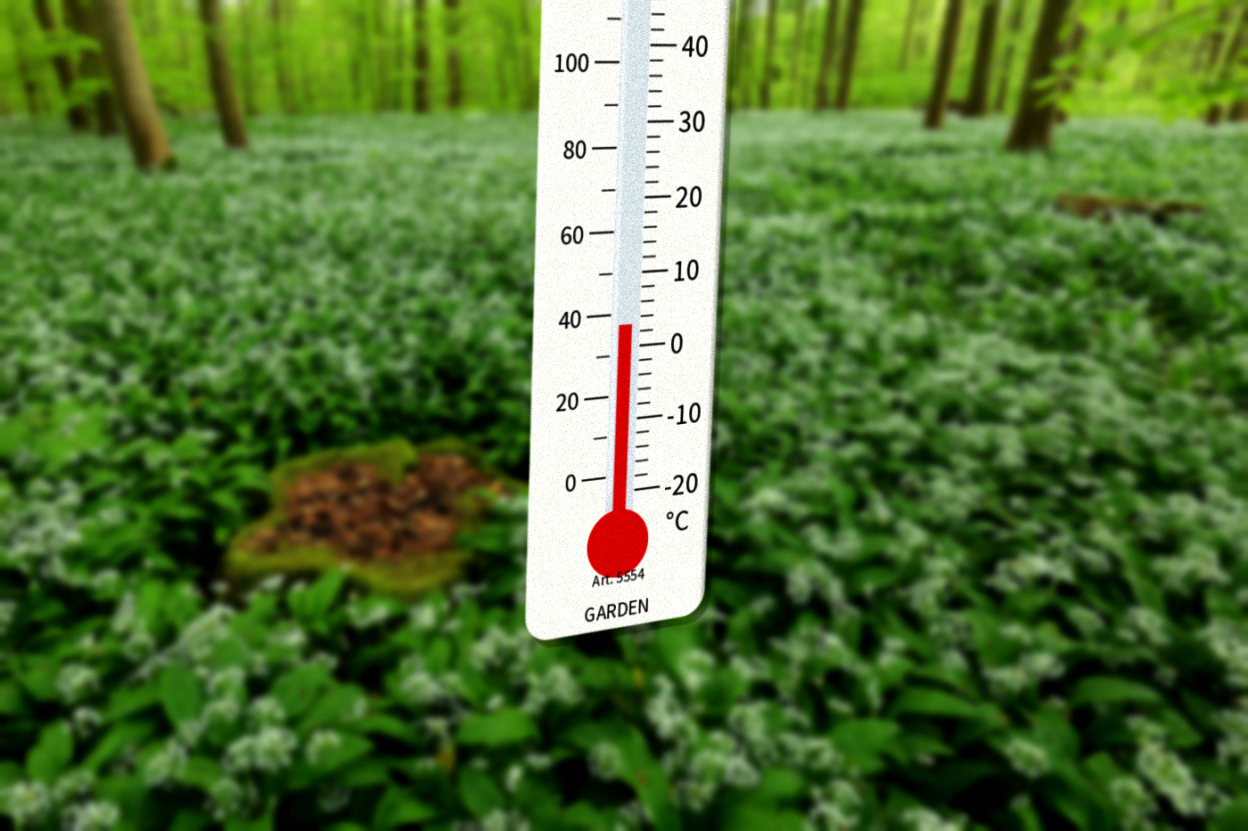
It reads 3 °C
